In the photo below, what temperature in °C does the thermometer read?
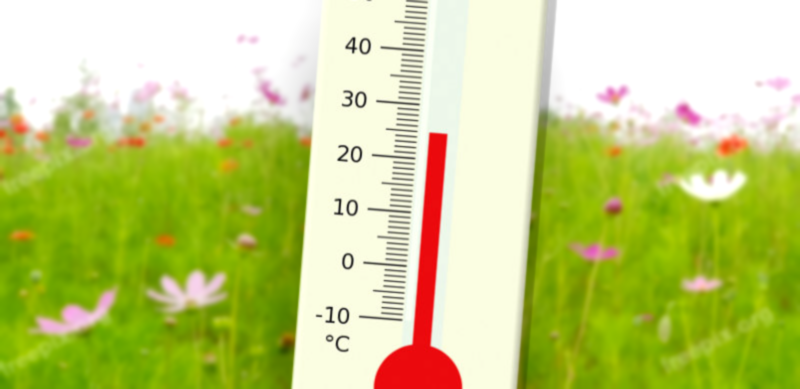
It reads 25 °C
